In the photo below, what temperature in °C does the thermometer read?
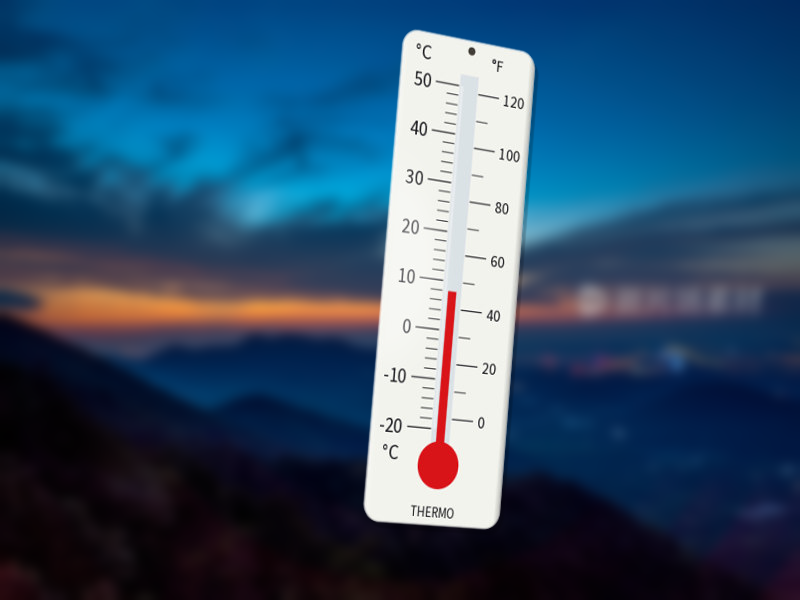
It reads 8 °C
